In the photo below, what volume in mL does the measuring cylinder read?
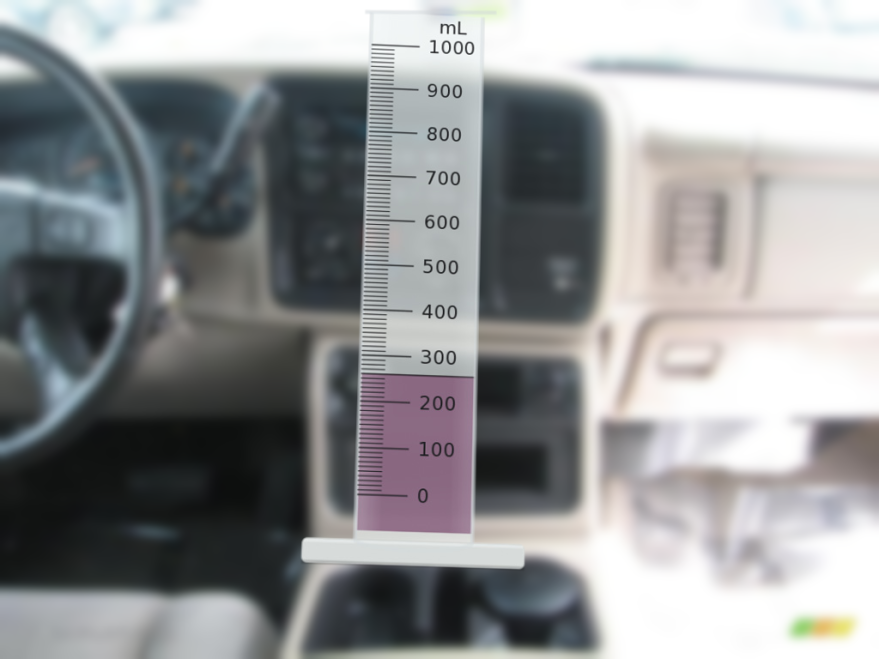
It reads 260 mL
